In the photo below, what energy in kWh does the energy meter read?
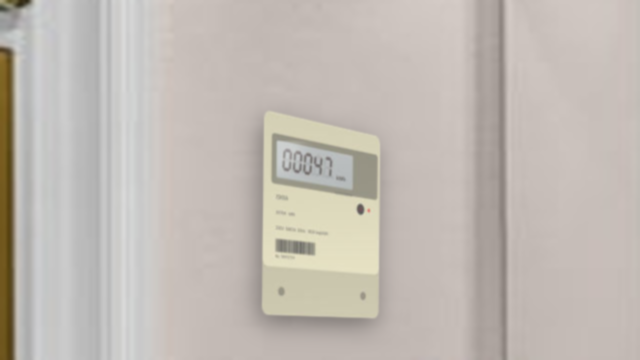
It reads 47 kWh
